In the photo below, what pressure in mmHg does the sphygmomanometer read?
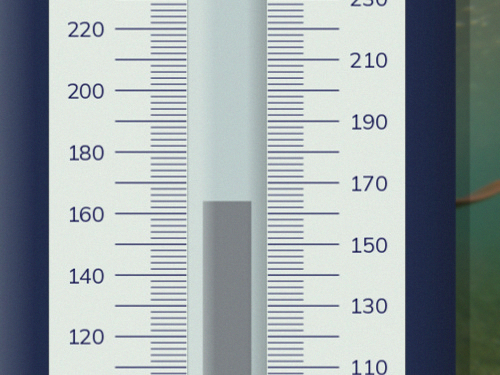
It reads 164 mmHg
